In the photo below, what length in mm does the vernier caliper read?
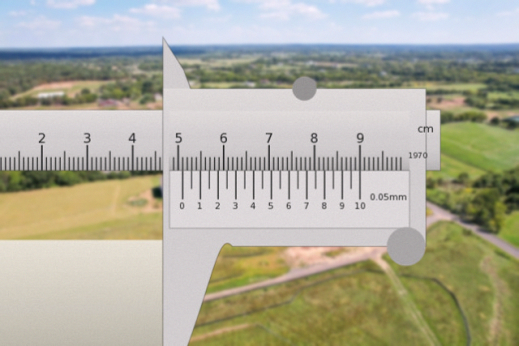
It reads 51.0 mm
